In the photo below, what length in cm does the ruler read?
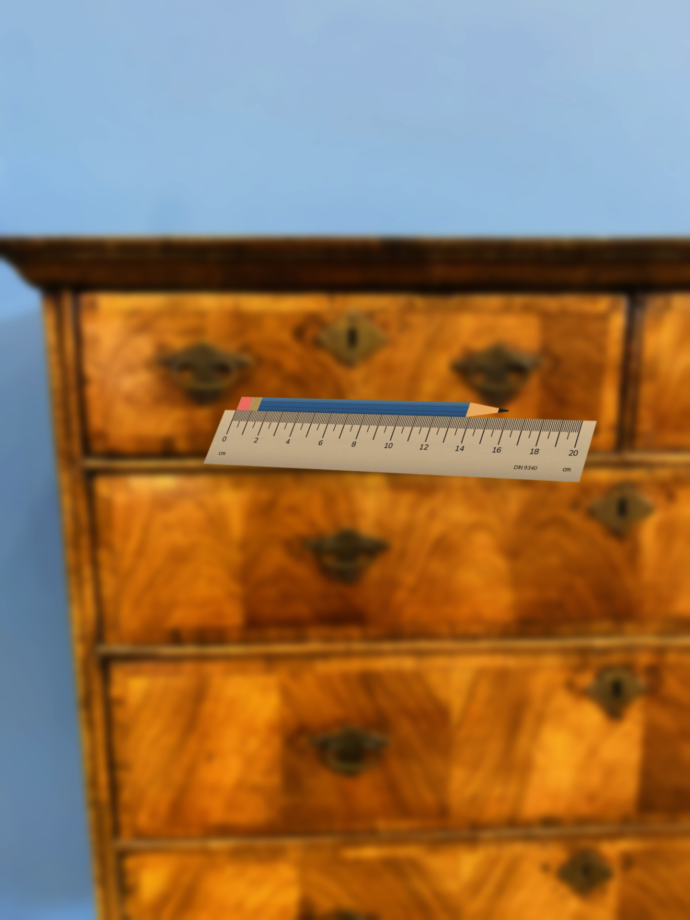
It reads 16 cm
